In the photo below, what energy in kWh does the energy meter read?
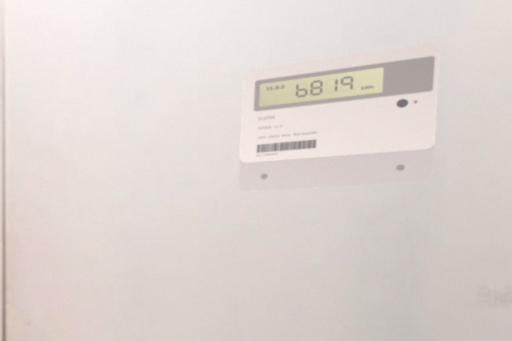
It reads 6819 kWh
